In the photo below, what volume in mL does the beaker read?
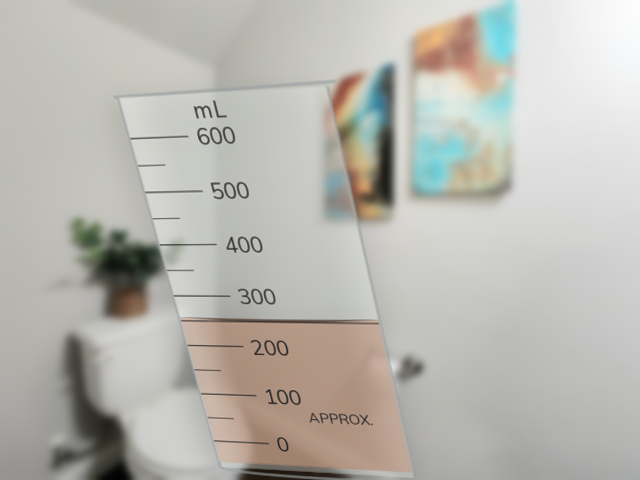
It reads 250 mL
